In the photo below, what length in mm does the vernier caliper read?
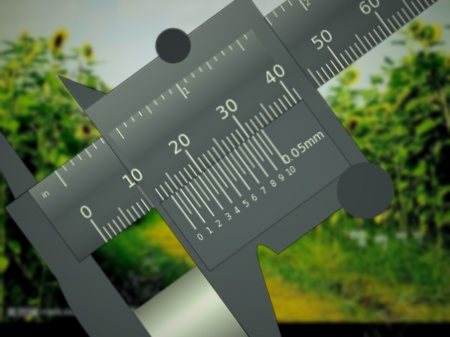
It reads 13.5 mm
